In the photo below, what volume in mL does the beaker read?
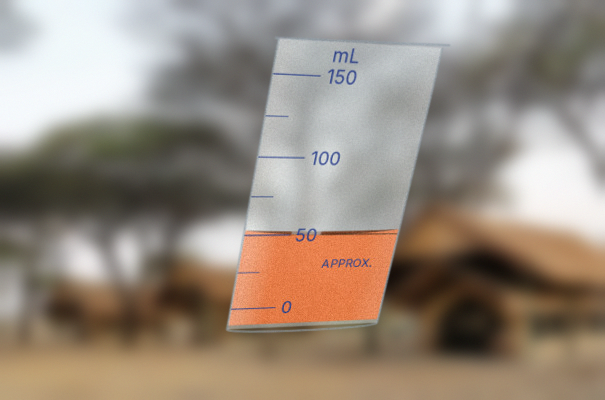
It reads 50 mL
